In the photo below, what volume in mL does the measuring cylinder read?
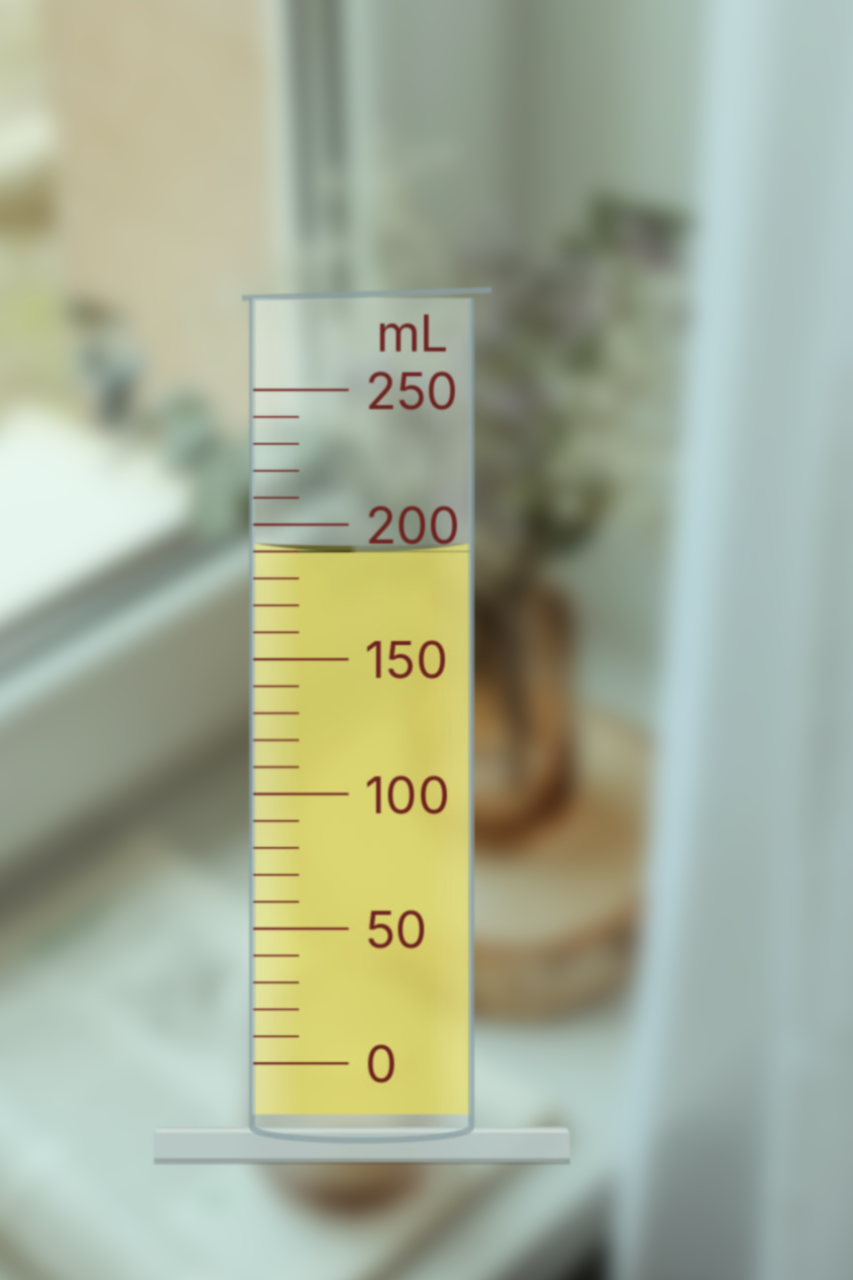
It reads 190 mL
